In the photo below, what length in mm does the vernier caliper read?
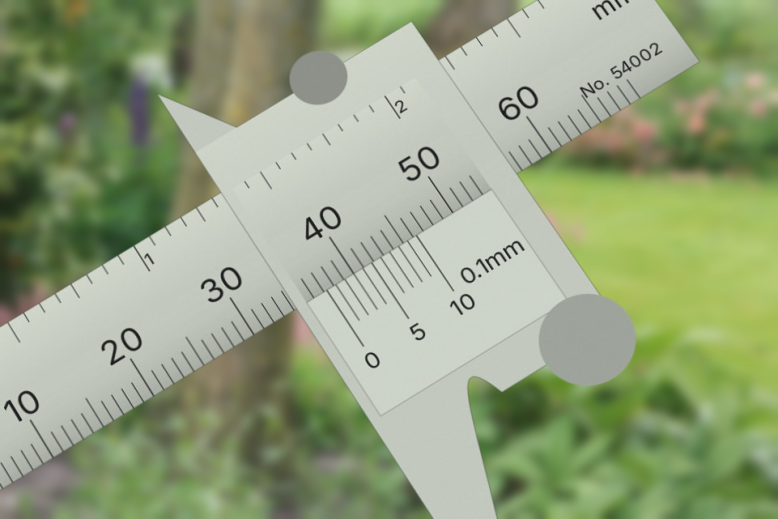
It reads 37.3 mm
